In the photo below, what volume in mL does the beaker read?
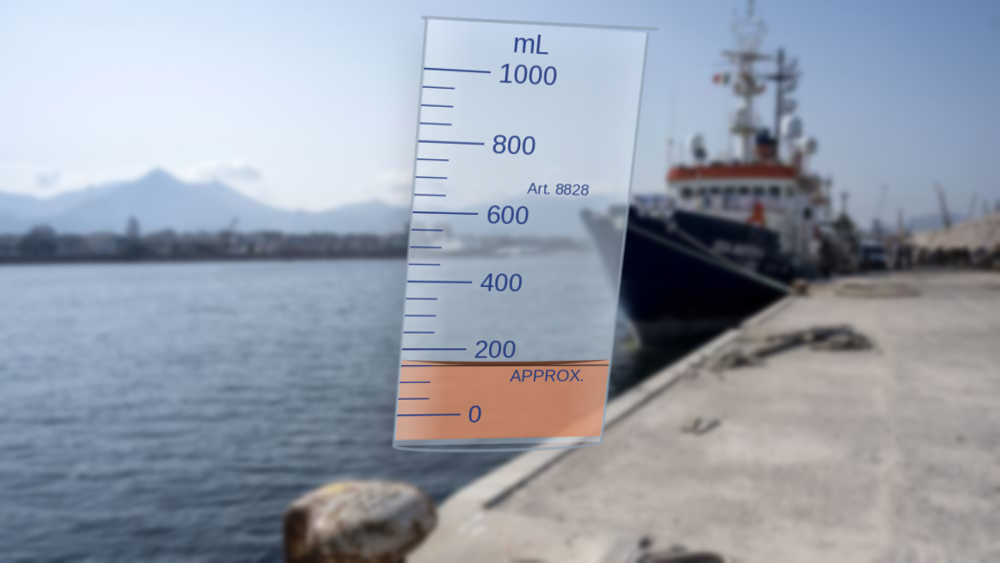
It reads 150 mL
